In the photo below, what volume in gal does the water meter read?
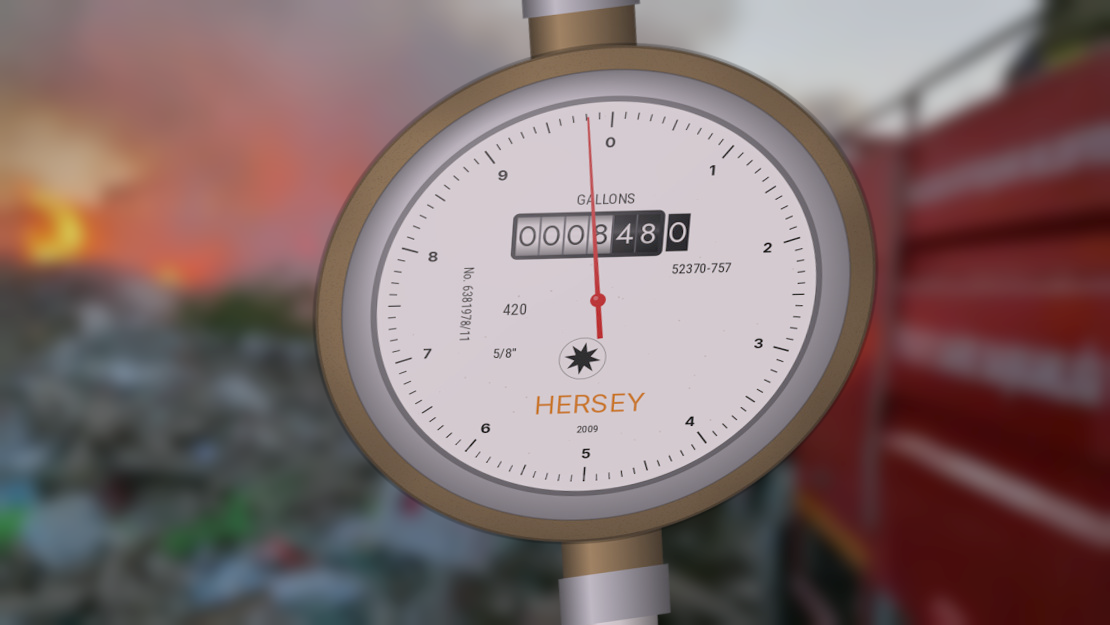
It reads 8479.8 gal
